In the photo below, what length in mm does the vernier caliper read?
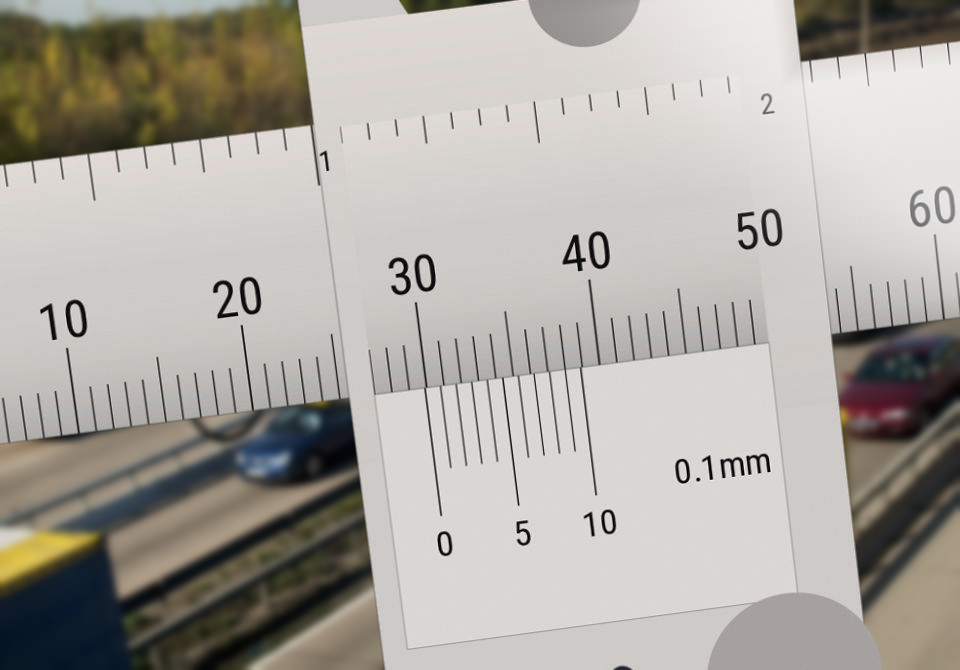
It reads 29.9 mm
